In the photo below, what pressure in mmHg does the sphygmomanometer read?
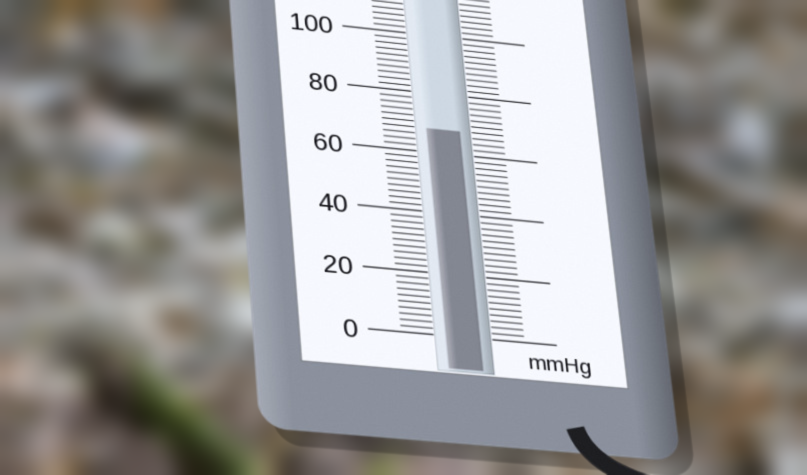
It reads 68 mmHg
